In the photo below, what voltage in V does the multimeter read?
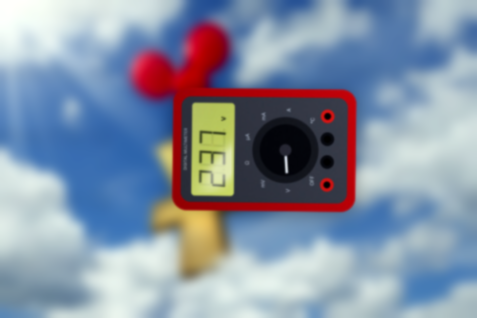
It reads 237 V
